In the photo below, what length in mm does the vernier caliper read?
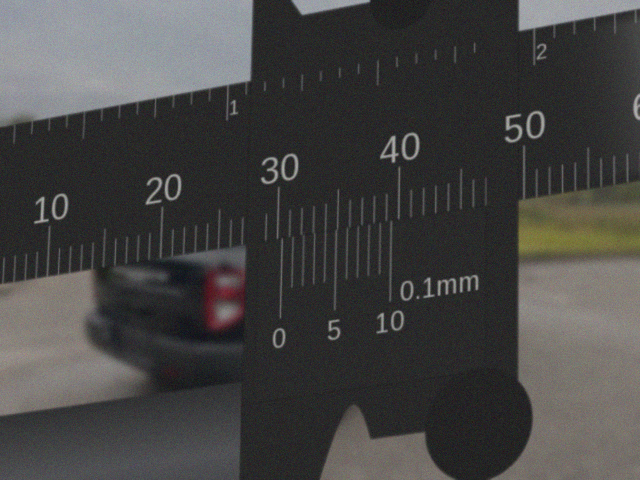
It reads 30.4 mm
